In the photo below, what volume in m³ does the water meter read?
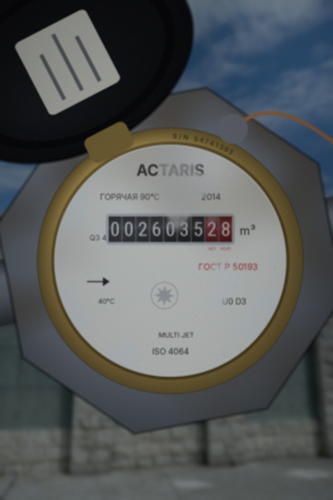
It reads 26035.28 m³
